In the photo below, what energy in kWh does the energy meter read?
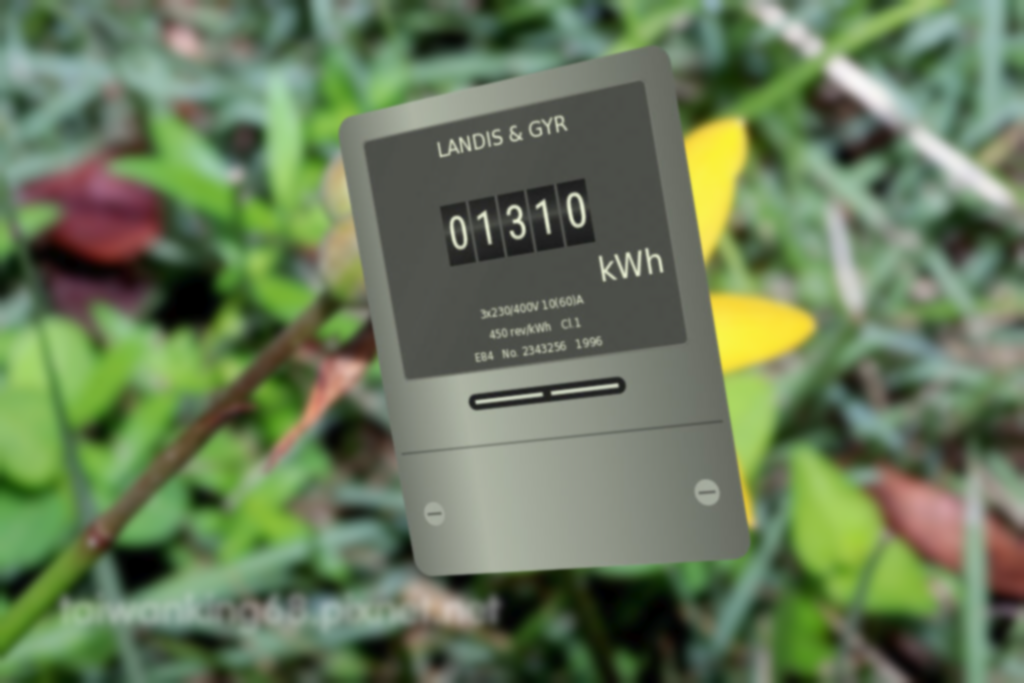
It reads 1310 kWh
